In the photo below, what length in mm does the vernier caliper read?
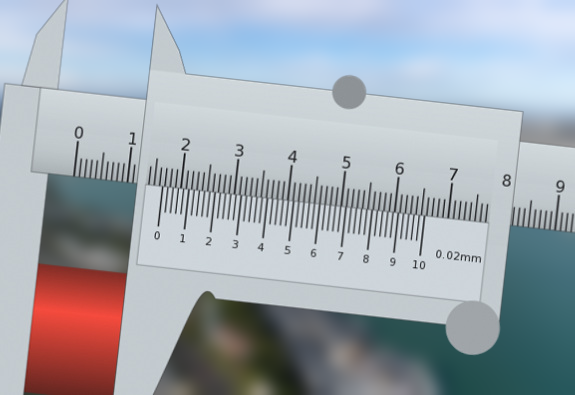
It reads 16.6 mm
